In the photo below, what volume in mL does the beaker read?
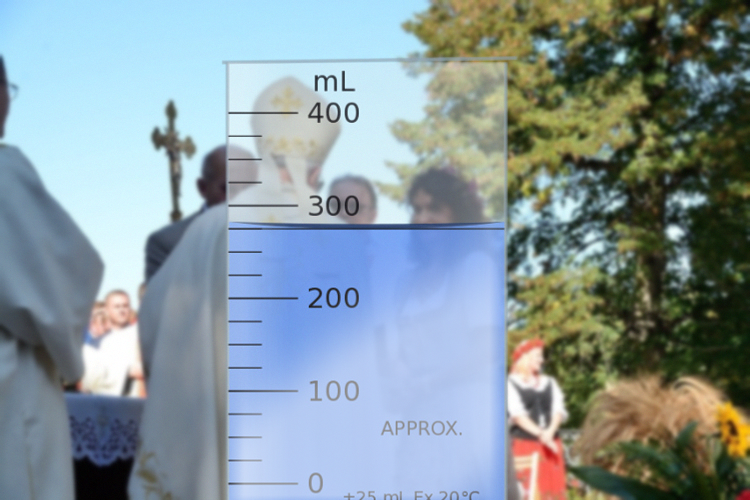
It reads 275 mL
